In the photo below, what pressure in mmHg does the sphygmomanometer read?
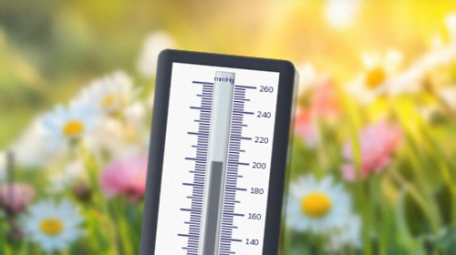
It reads 200 mmHg
